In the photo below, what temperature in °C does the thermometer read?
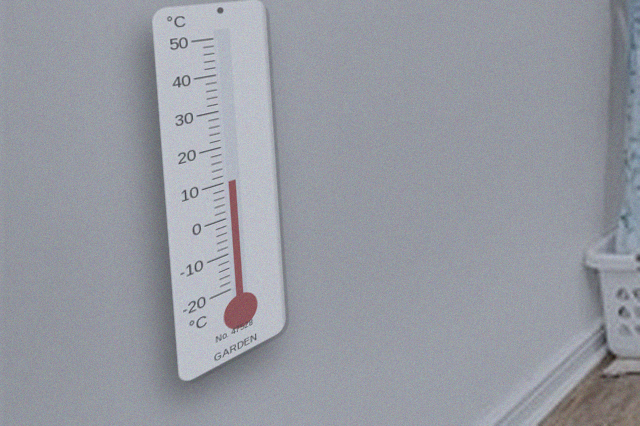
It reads 10 °C
